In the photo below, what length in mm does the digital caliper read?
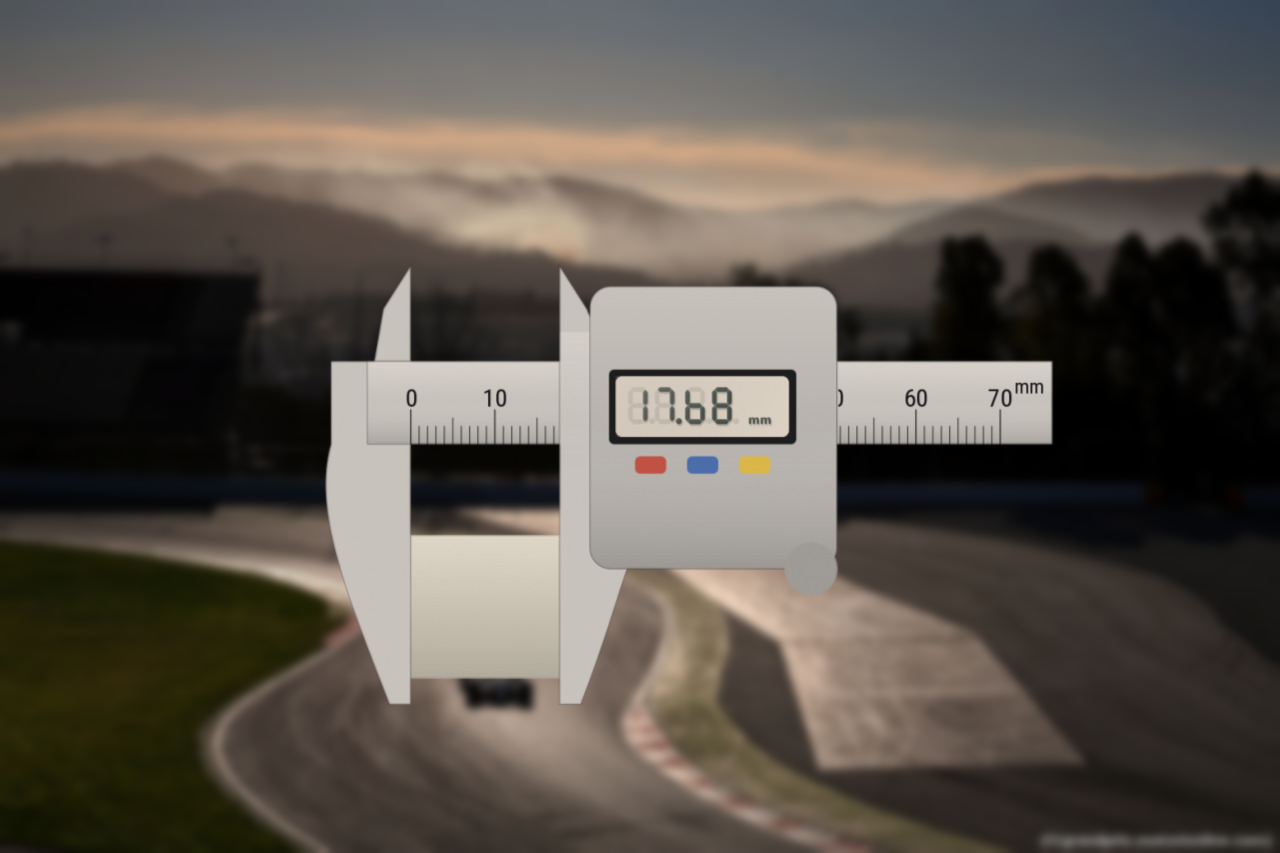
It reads 17.68 mm
